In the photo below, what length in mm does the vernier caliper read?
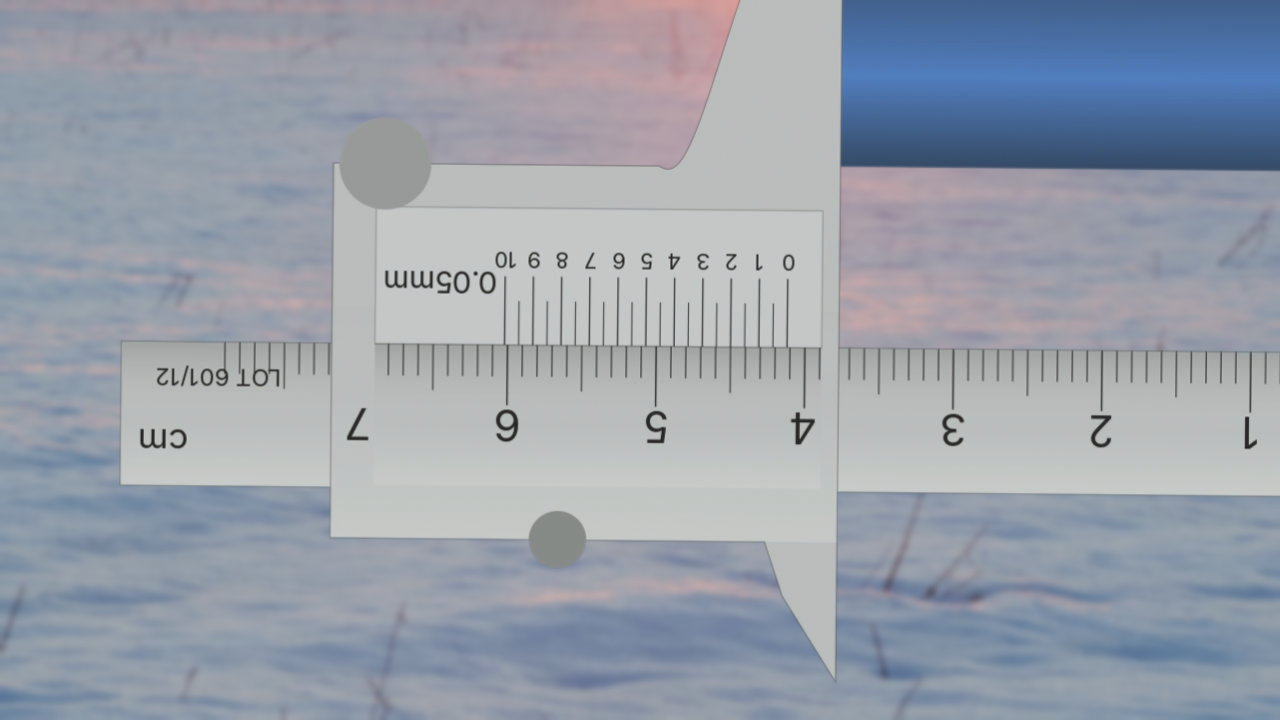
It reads 41.2 mm
